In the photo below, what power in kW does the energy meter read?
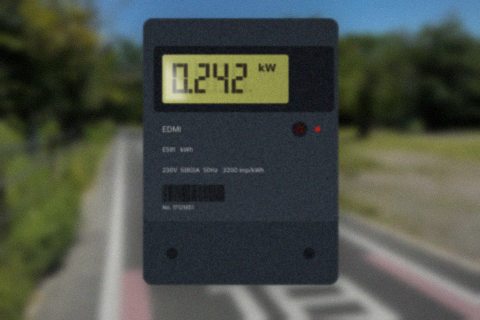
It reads 0.242 kW
